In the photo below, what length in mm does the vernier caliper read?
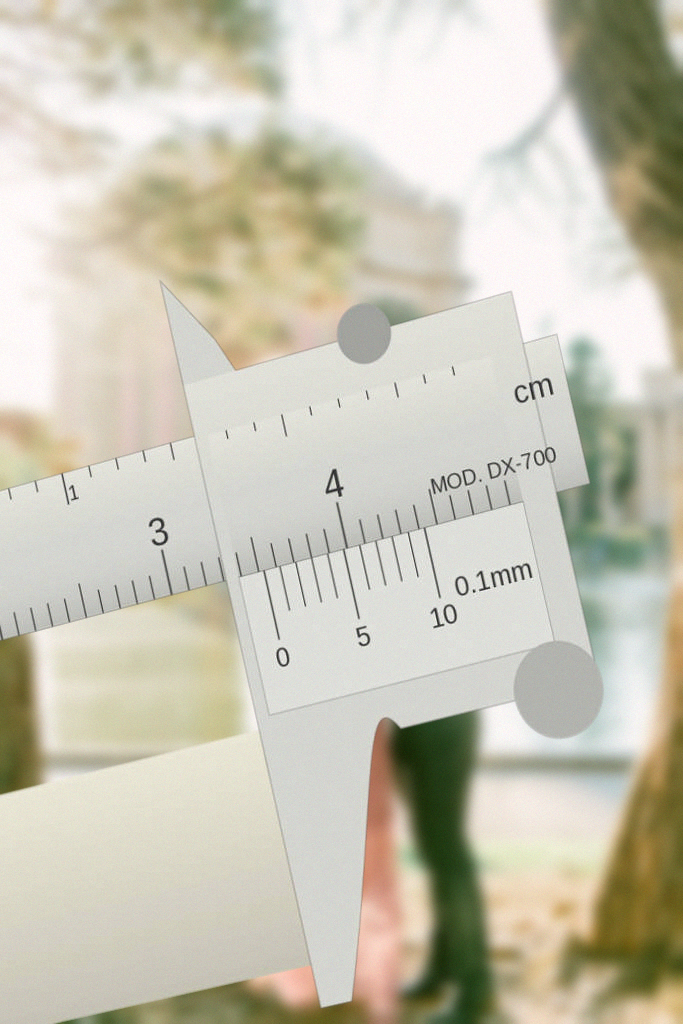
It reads 35.3 mm
